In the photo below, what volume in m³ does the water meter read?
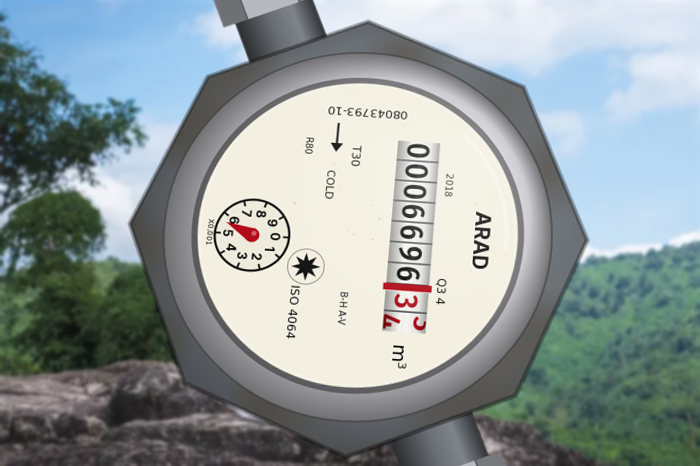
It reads 6696.335 m³
